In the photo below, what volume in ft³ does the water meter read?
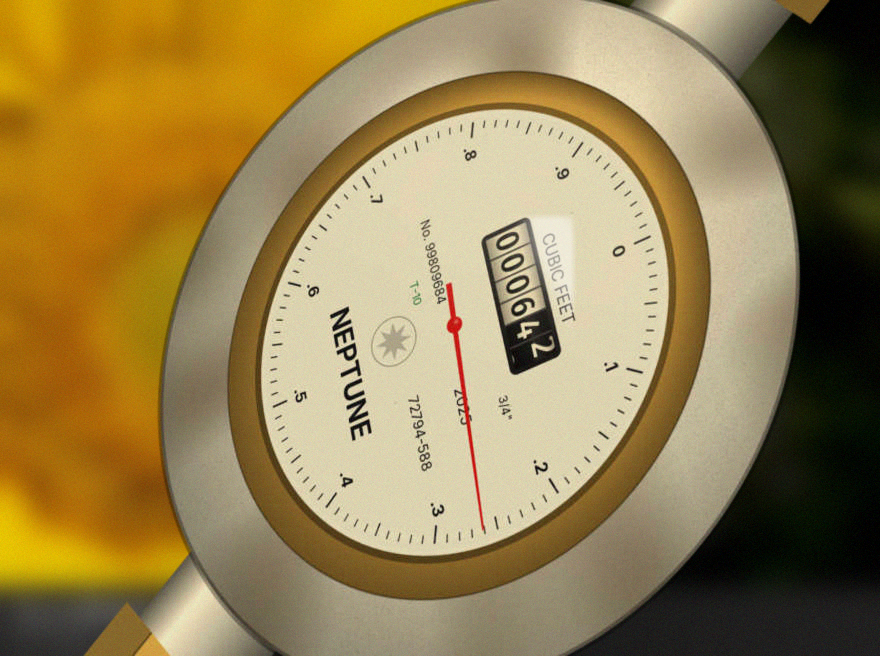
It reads 642.26 ft³
